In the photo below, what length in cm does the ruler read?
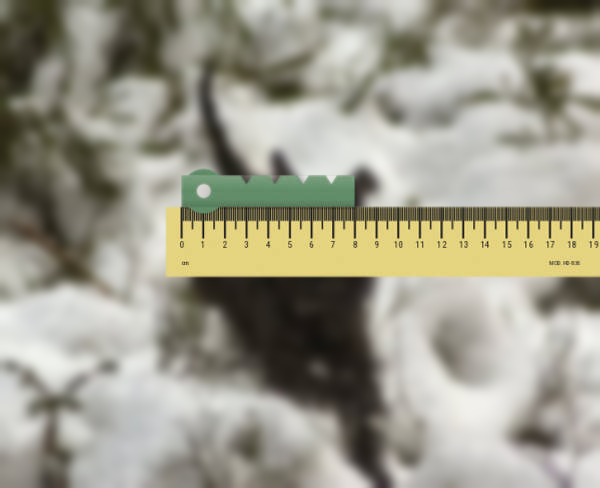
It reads 8 cm
